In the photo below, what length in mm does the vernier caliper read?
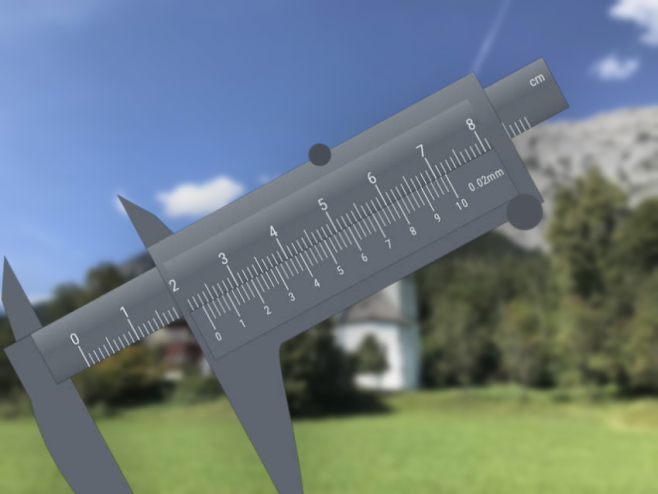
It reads 22.8 mm
